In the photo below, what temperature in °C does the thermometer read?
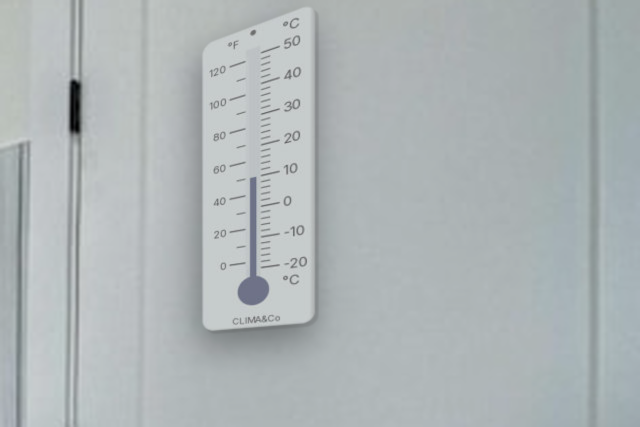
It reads 10 °C
